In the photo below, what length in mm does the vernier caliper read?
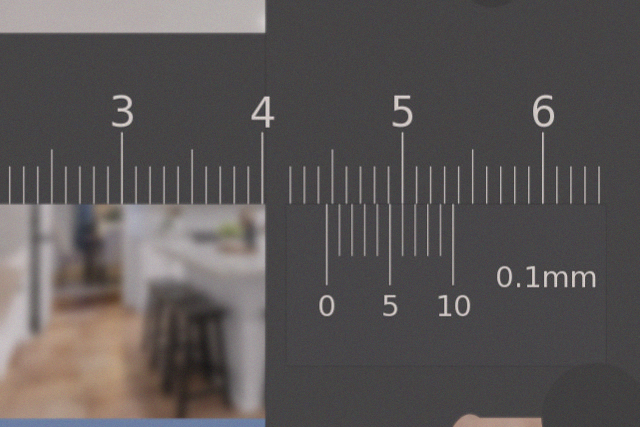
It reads 44.6 mm
